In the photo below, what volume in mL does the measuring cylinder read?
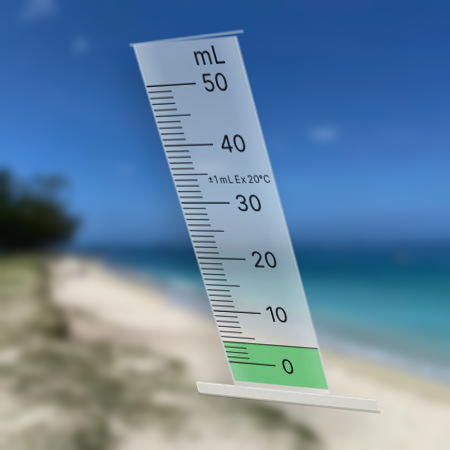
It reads 4 mL
